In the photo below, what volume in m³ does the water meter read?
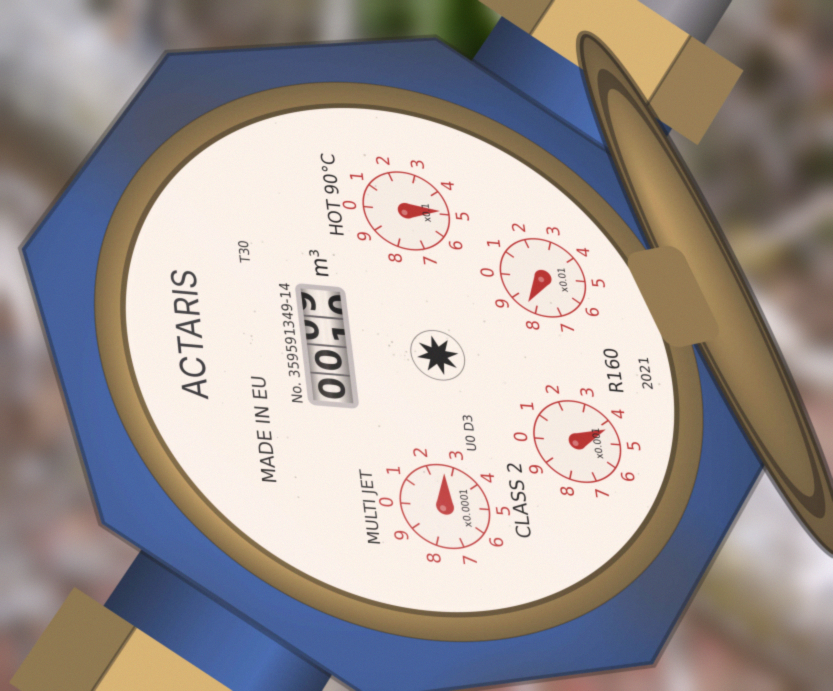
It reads 9.4842 m³
